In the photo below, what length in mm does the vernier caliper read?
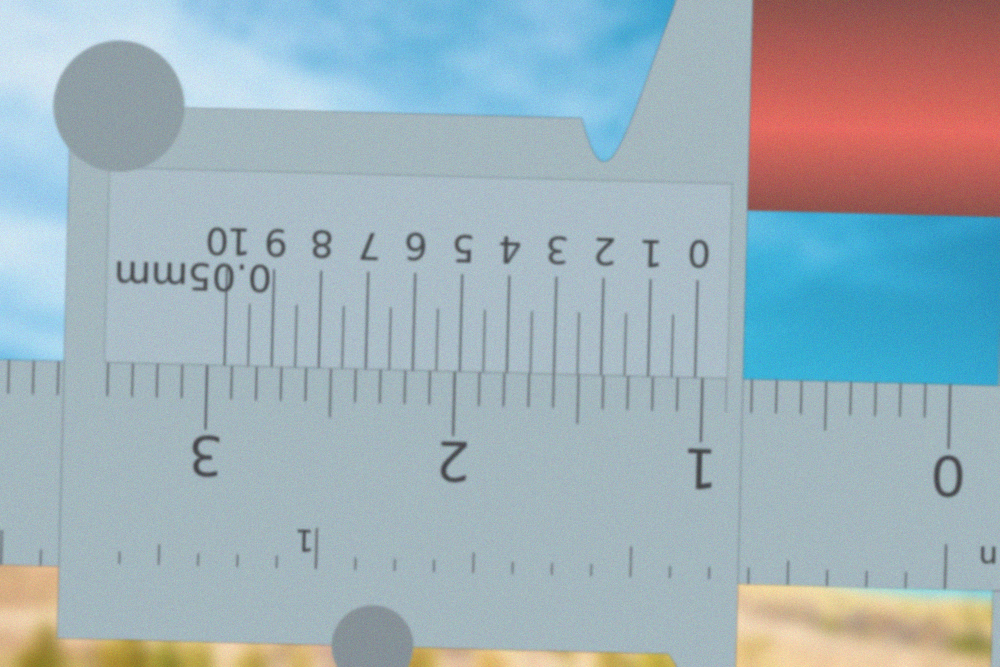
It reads 10.3 mm
